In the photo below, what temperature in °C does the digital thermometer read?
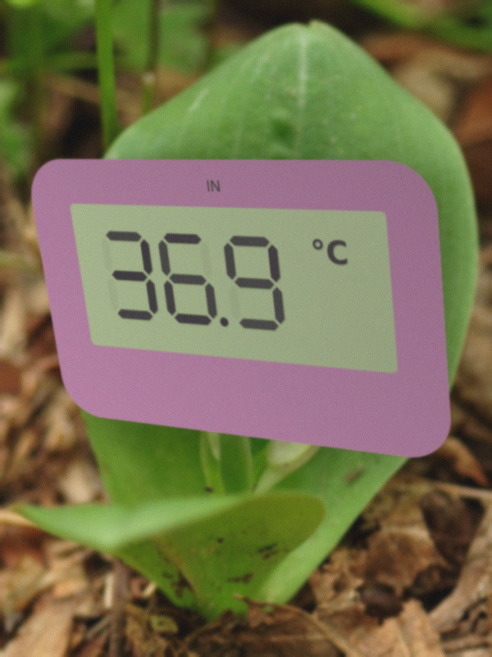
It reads 36.9 °C
